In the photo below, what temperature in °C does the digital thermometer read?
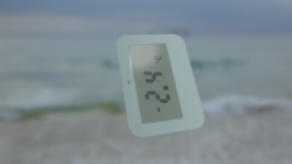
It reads -2.4 °C
